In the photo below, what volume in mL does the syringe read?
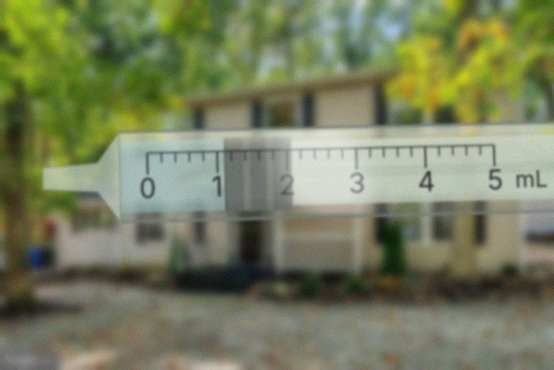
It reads 1.1 mL
